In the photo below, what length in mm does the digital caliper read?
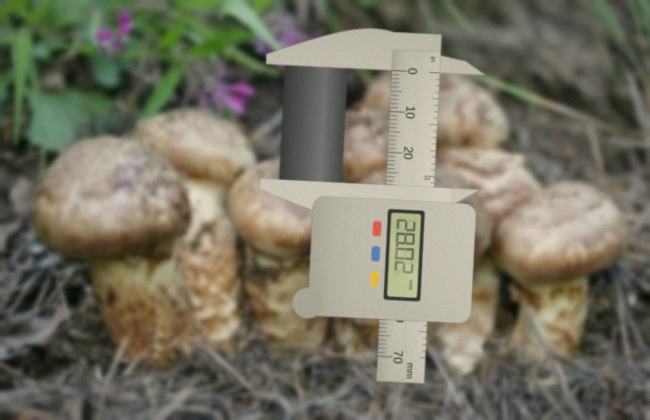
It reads 28.02 mm
